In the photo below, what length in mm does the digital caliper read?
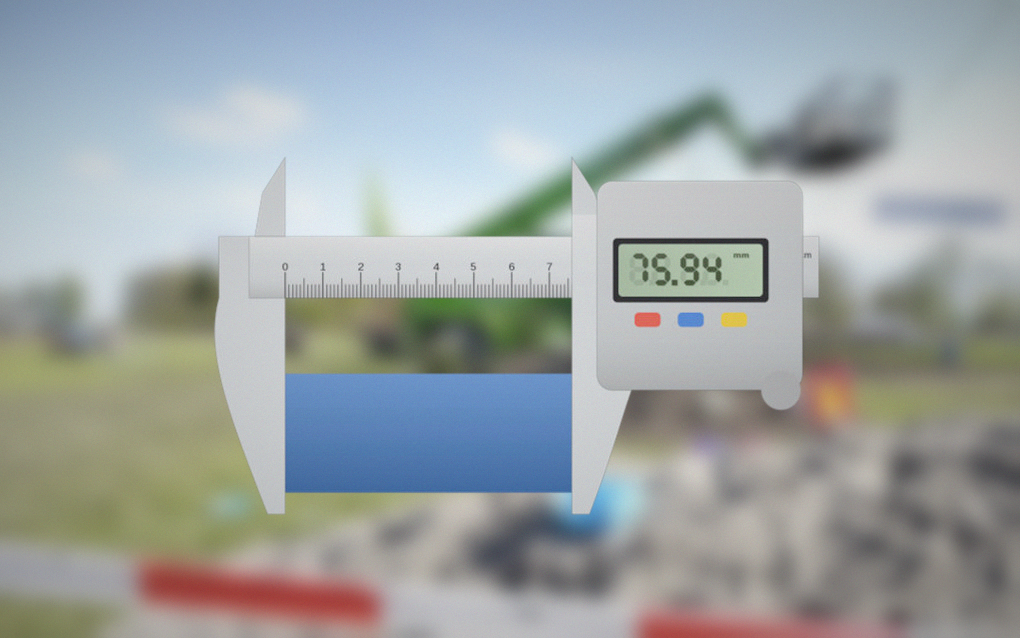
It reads 75.94 mm
